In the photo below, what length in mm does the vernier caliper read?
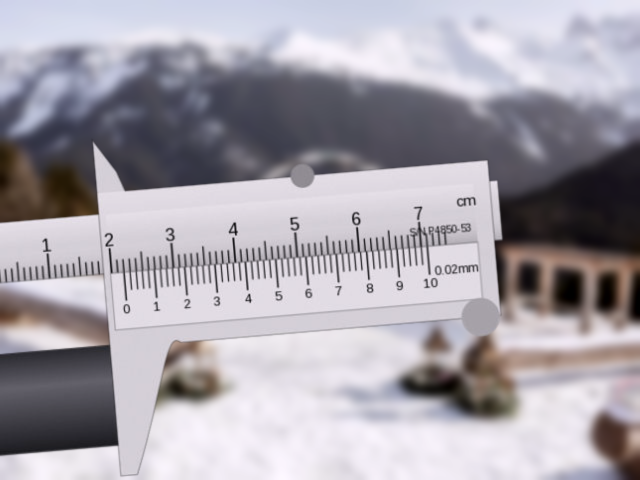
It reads 22.0 mm
